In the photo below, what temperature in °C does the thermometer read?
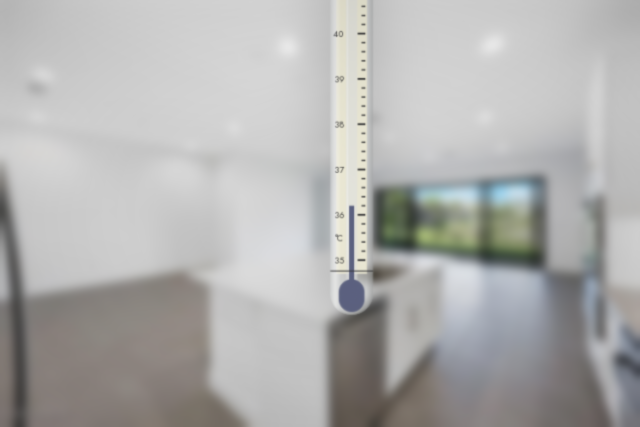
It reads 36.2 °C
